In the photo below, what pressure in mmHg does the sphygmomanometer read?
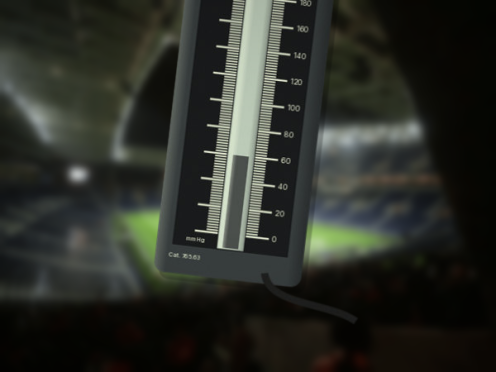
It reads 60 mmHg
